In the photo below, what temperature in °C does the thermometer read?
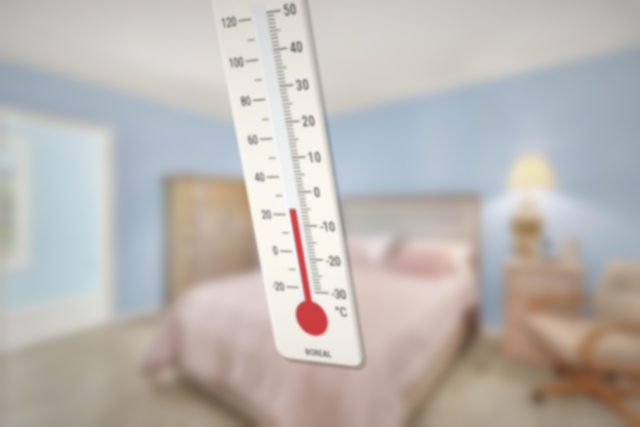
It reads -5 °C
